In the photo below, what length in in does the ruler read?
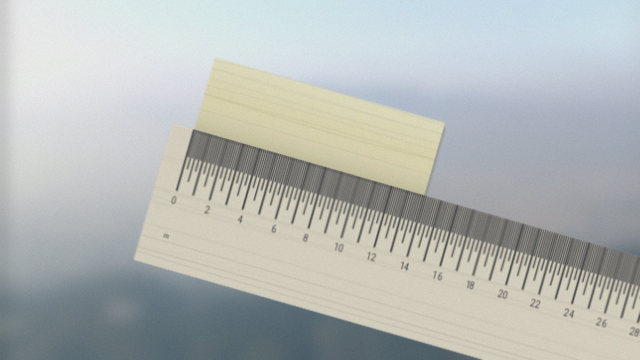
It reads 14 in
